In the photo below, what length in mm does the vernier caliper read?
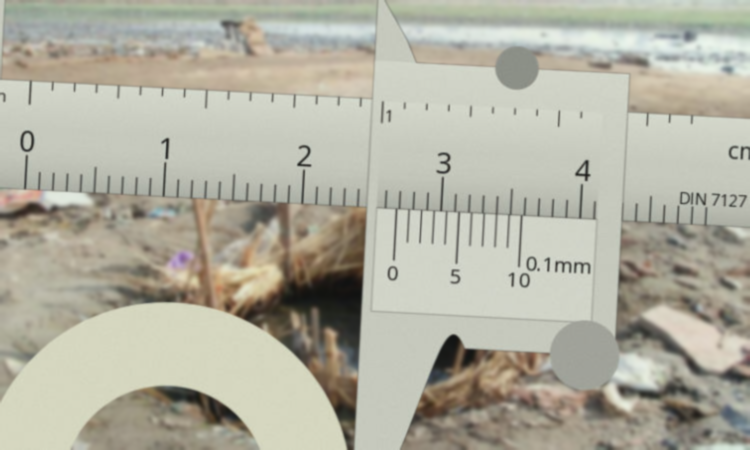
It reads 26.8 mm
